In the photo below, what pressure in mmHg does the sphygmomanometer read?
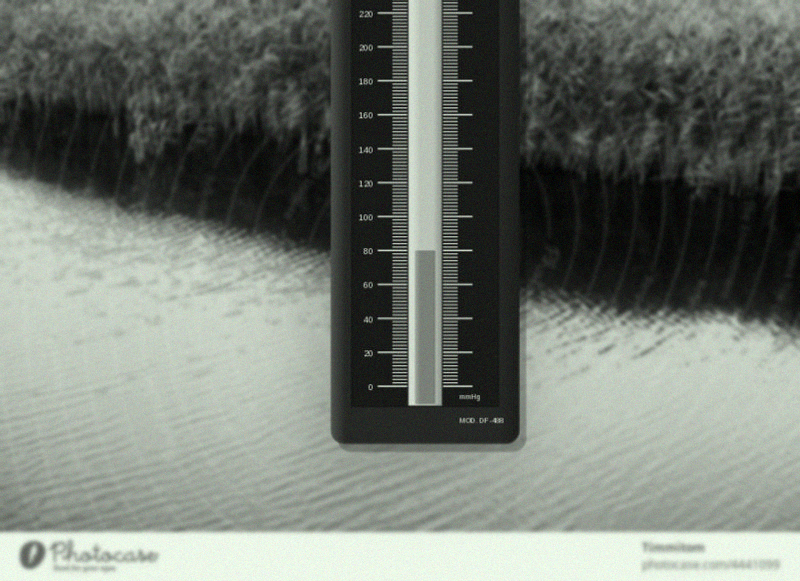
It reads 80 mmHg
